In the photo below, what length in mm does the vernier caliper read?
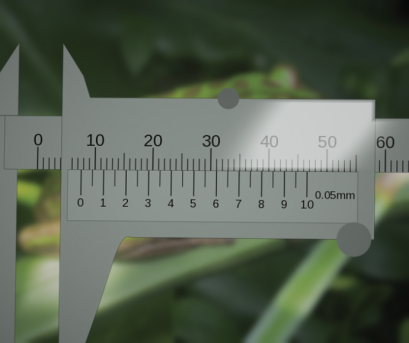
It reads 7.6 mm
